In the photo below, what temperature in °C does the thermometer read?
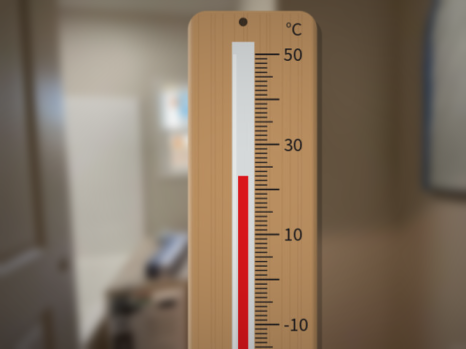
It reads 23 °C
